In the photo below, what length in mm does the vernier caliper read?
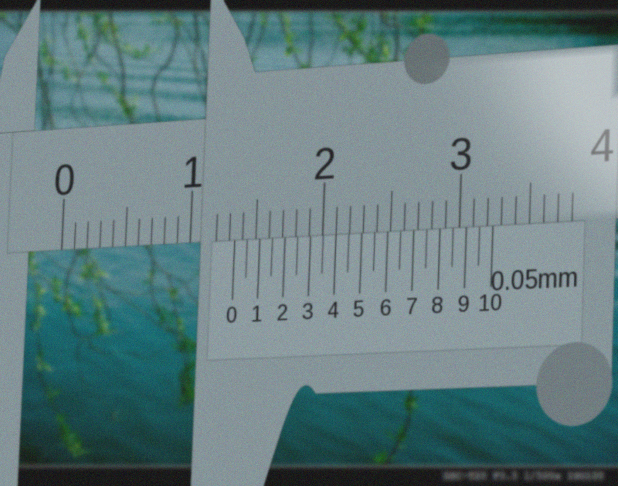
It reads 13.4 mm
